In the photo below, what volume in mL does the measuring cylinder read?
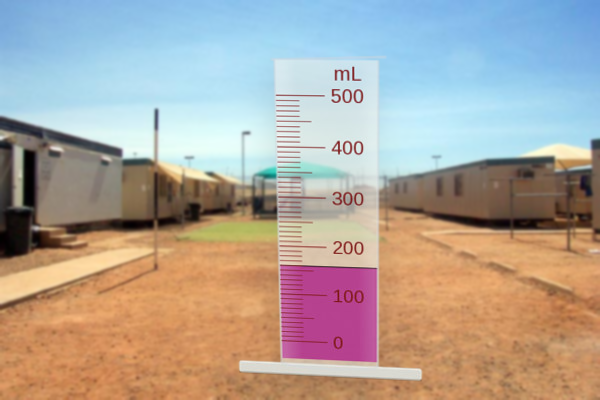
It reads 160 mL
